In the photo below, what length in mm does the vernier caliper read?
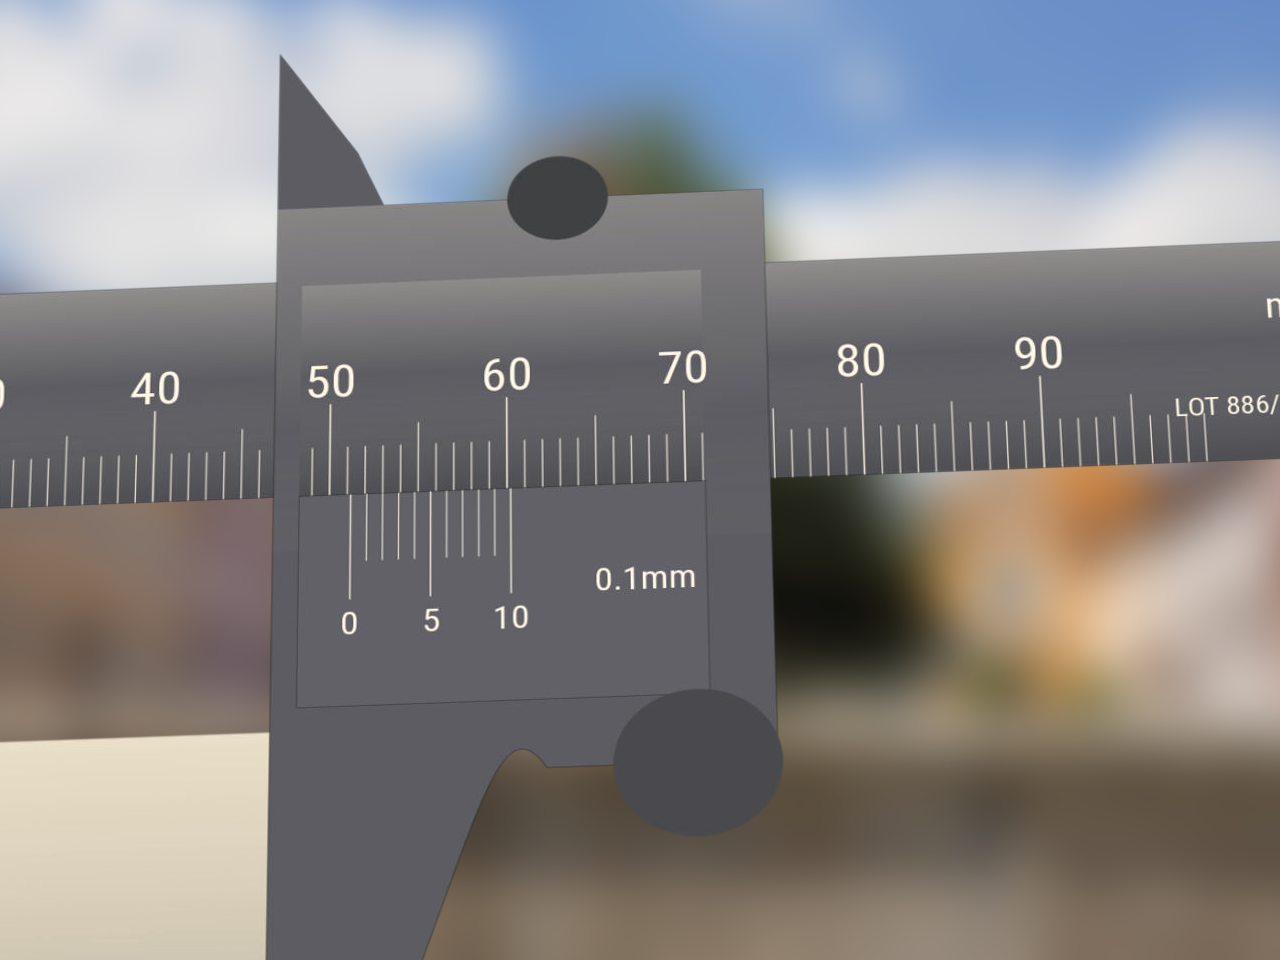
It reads 51.2 mm
